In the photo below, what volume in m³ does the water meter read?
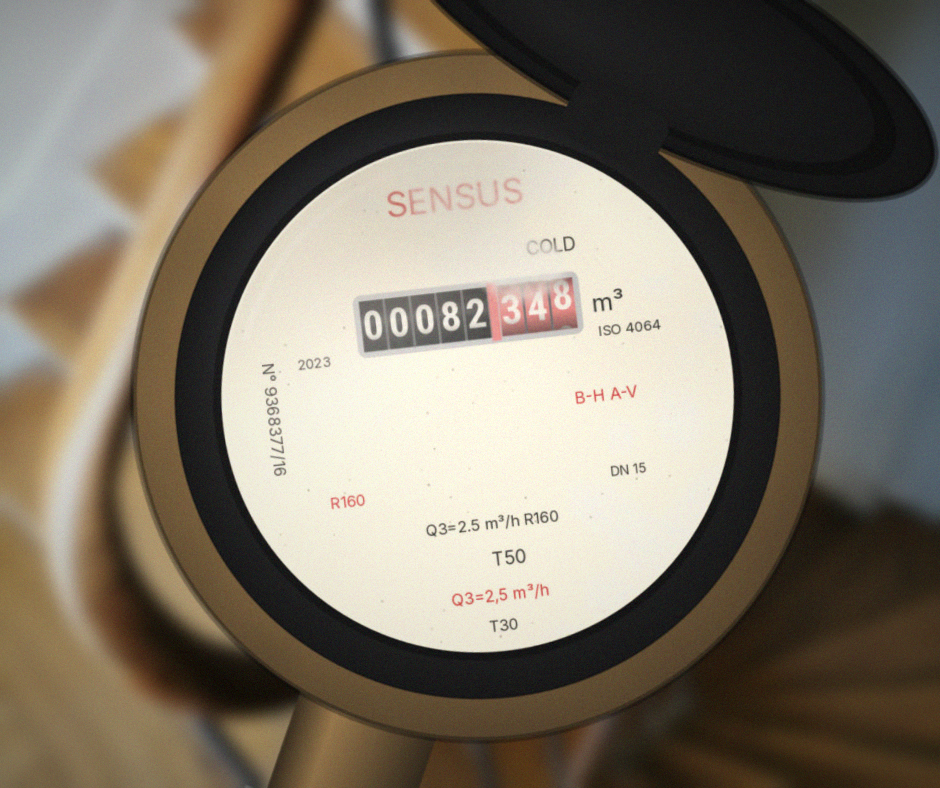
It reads 82.348 m³
